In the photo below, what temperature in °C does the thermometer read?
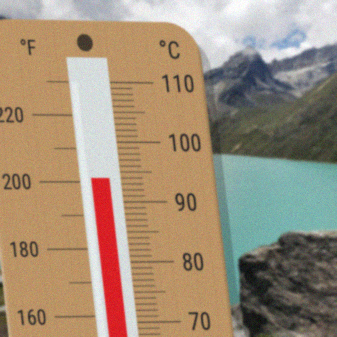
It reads 94 °C
